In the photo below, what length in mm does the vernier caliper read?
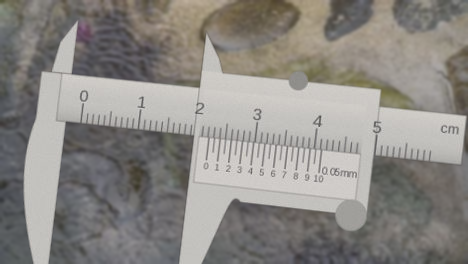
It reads 22.2 mm
